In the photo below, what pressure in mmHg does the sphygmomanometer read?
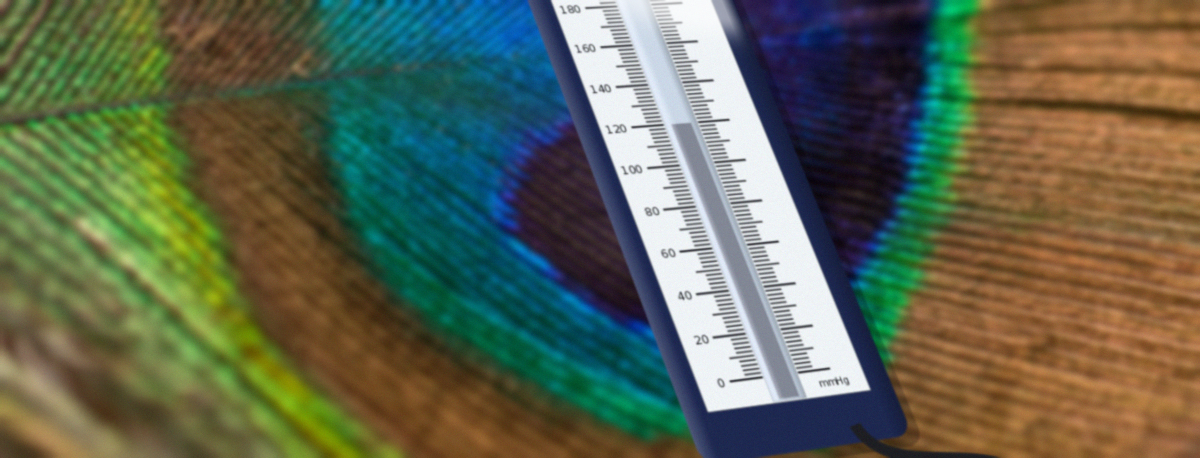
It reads 120 mmHg
